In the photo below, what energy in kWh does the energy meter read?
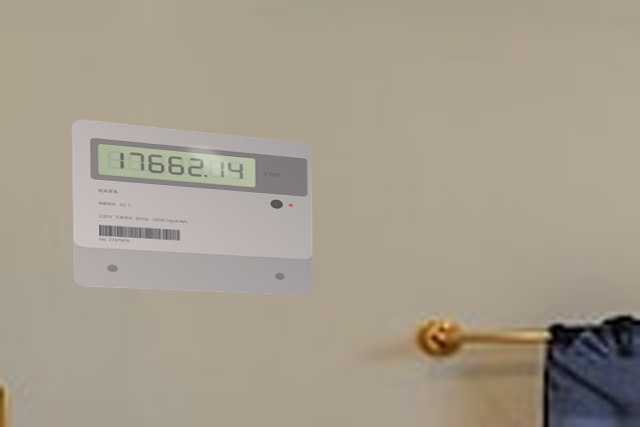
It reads 17662.14 kWh
